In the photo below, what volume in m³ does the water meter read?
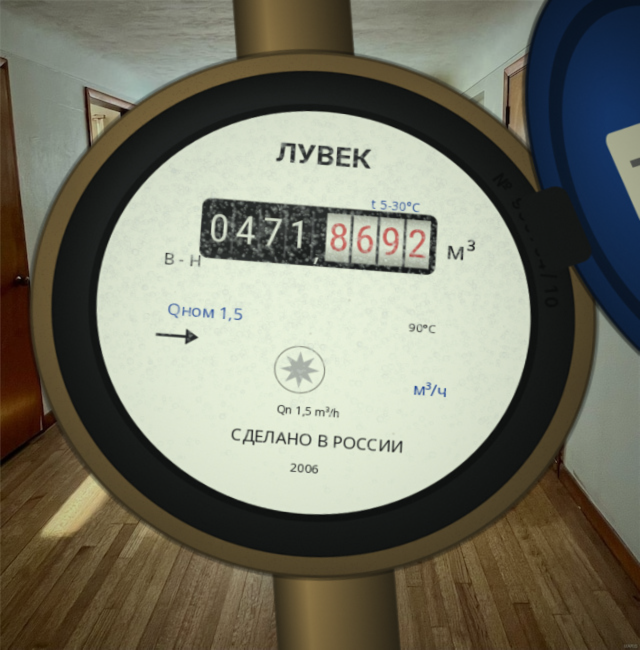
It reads 471.8692 m³
